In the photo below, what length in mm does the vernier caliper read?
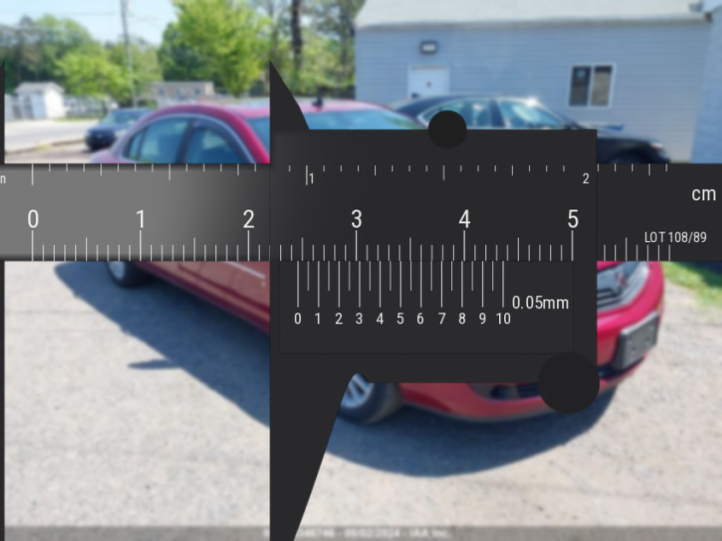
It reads 24.6 mm
